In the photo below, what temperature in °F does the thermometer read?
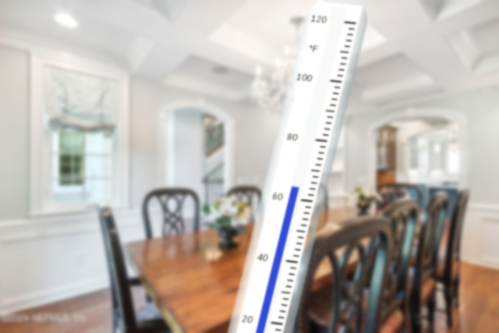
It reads 64 °F
